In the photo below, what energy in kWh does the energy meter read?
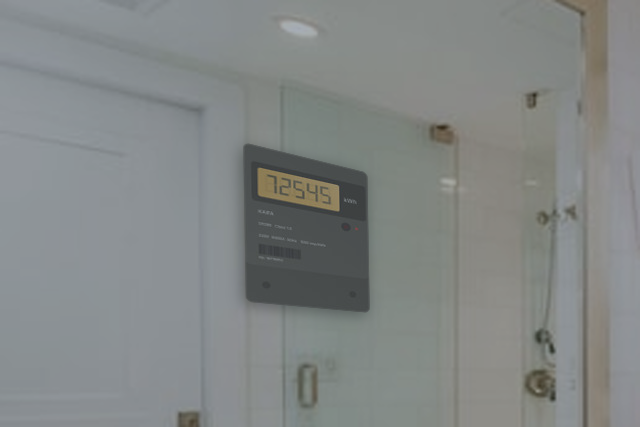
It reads 72545 kWh
